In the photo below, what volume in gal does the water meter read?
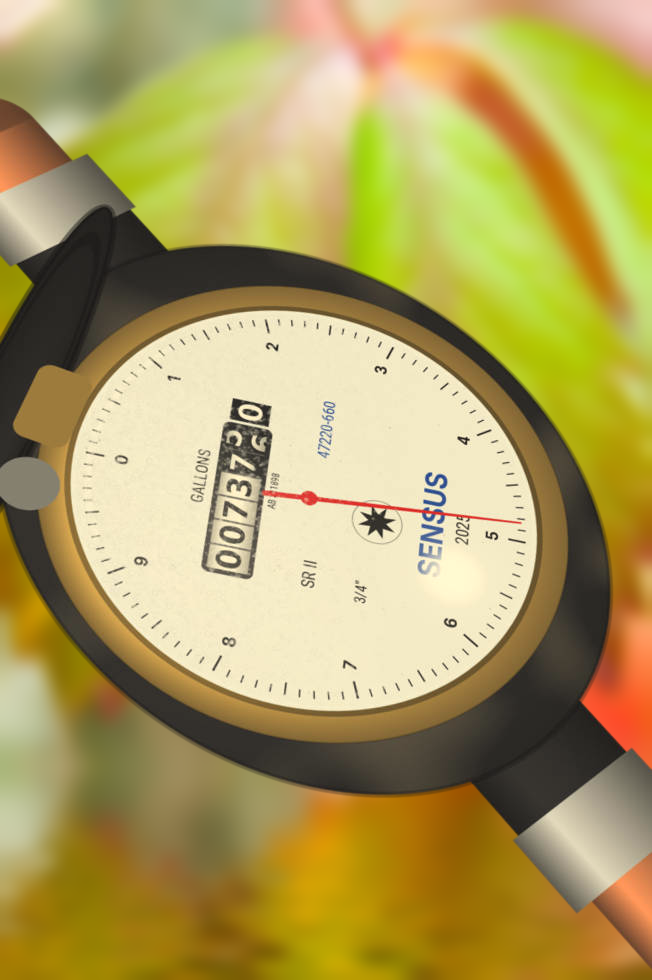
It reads 73754.8 gal
